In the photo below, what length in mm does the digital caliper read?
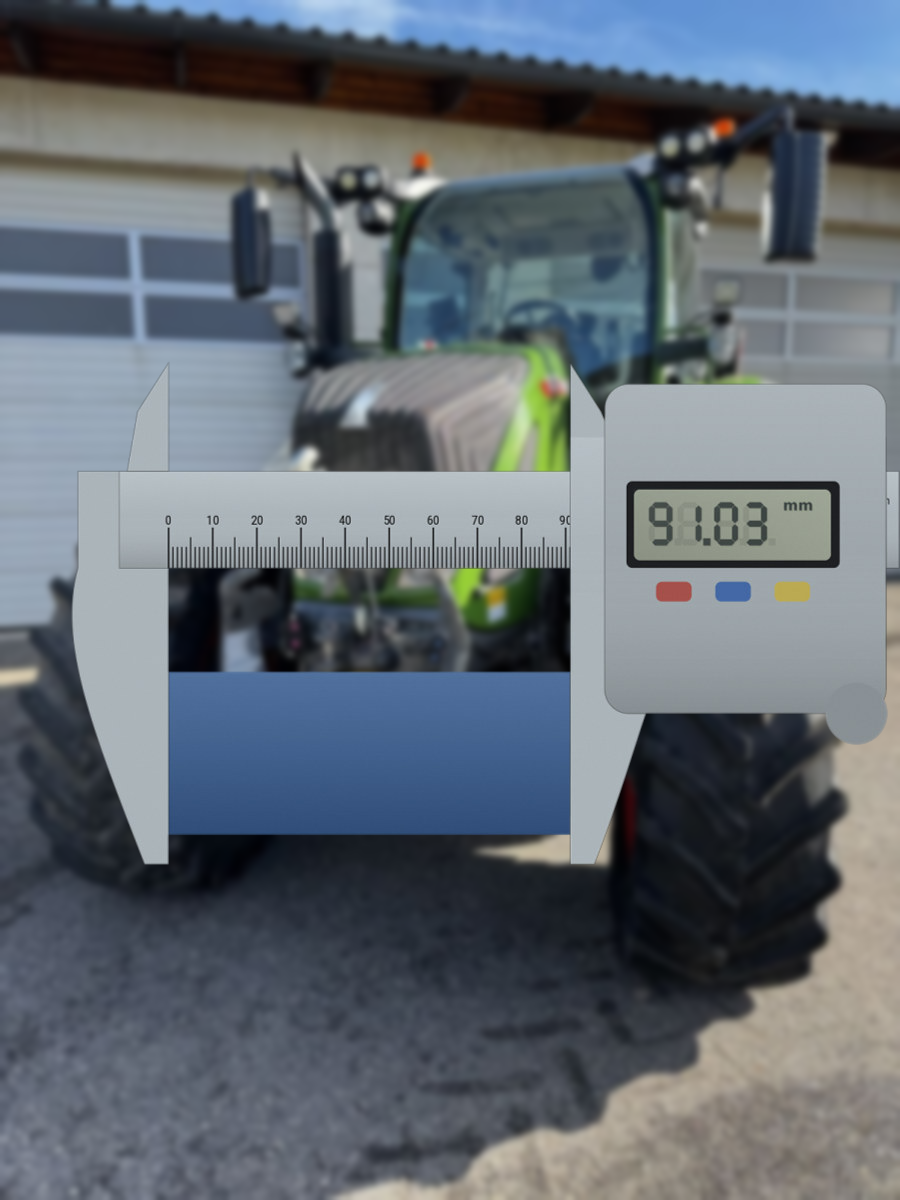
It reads 91.03 mm
